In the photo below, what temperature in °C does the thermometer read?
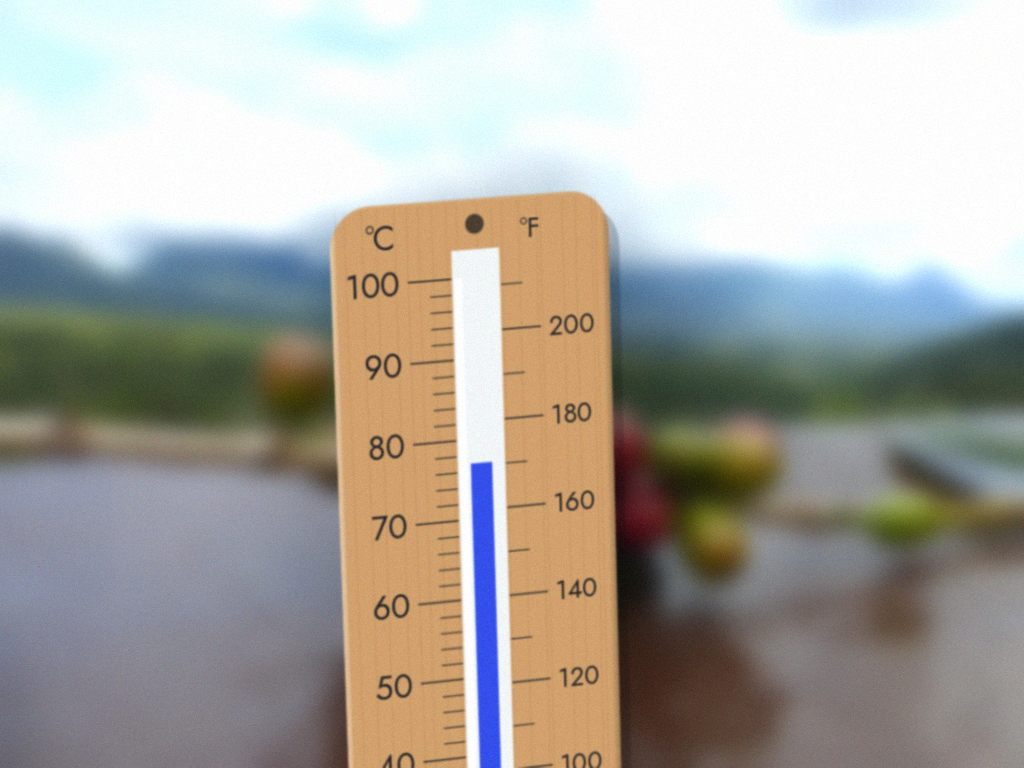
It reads 77 °C
